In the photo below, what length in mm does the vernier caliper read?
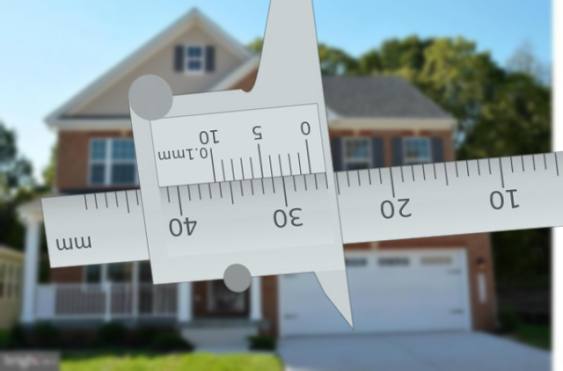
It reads 27.4 mm
